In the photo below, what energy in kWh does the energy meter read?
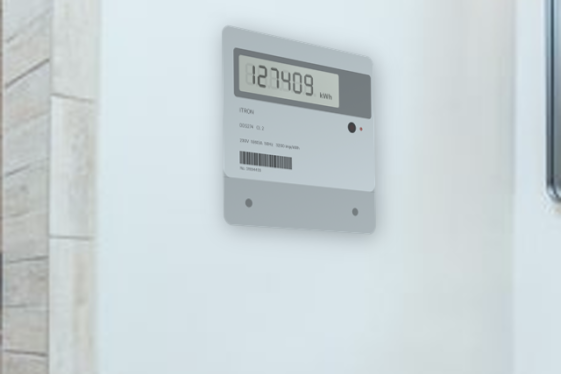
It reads 127409 kWh
